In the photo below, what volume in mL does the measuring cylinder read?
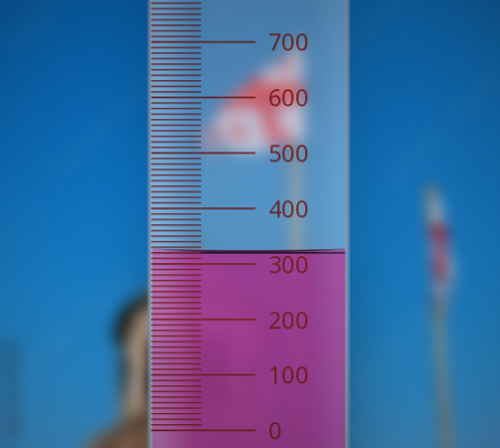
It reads 320 mL
